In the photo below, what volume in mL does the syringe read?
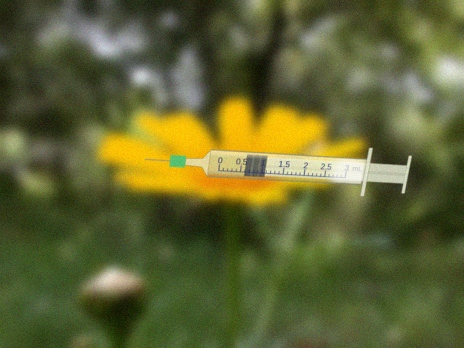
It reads 0.6 mL
